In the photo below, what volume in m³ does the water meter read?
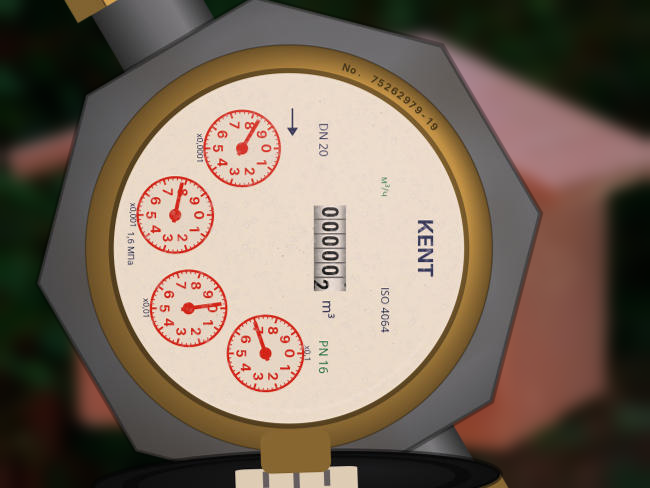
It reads 1.6978 m³
